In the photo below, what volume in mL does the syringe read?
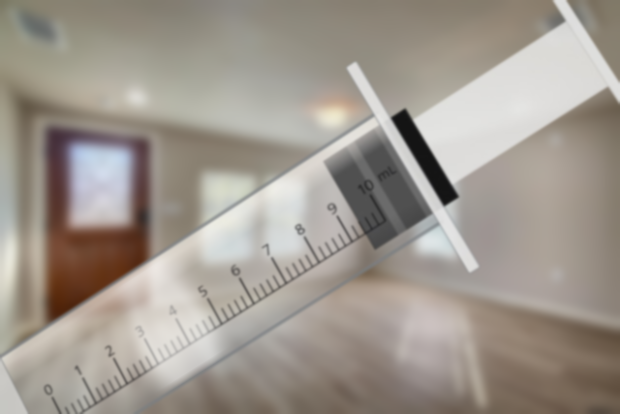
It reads 9.4 mL
